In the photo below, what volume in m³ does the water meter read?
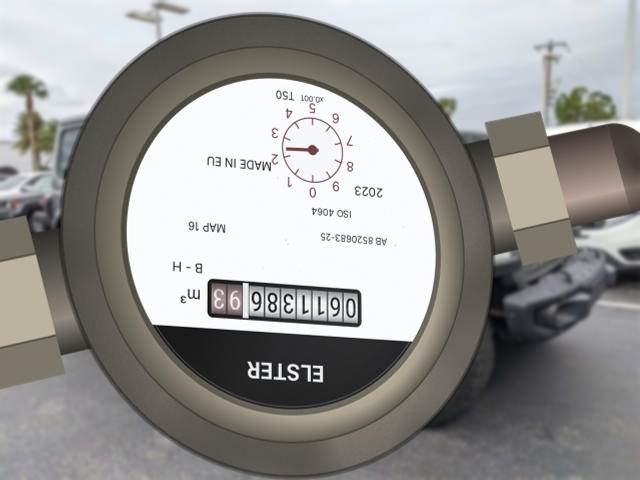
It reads 611386.932 m³
